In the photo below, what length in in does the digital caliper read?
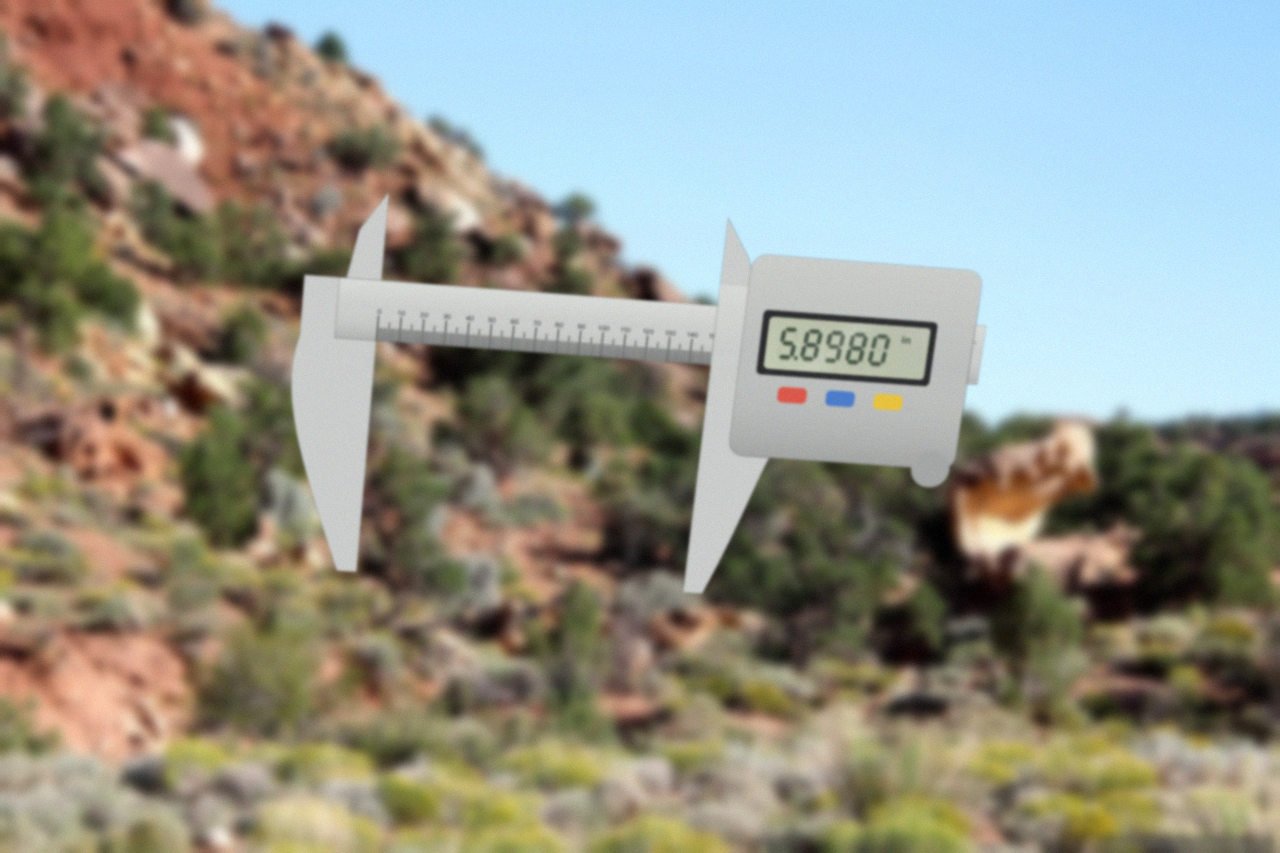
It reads 5.8980 in
